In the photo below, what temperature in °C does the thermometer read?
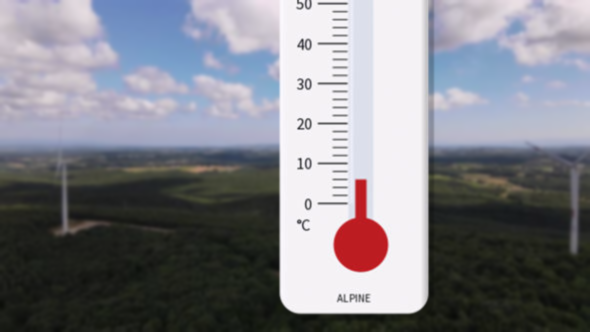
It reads 6 °C
